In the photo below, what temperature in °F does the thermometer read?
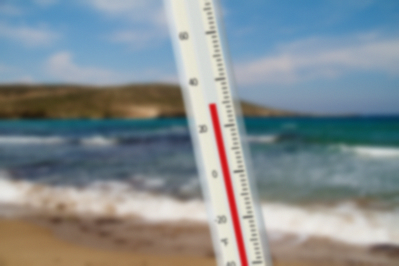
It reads 30 °F
